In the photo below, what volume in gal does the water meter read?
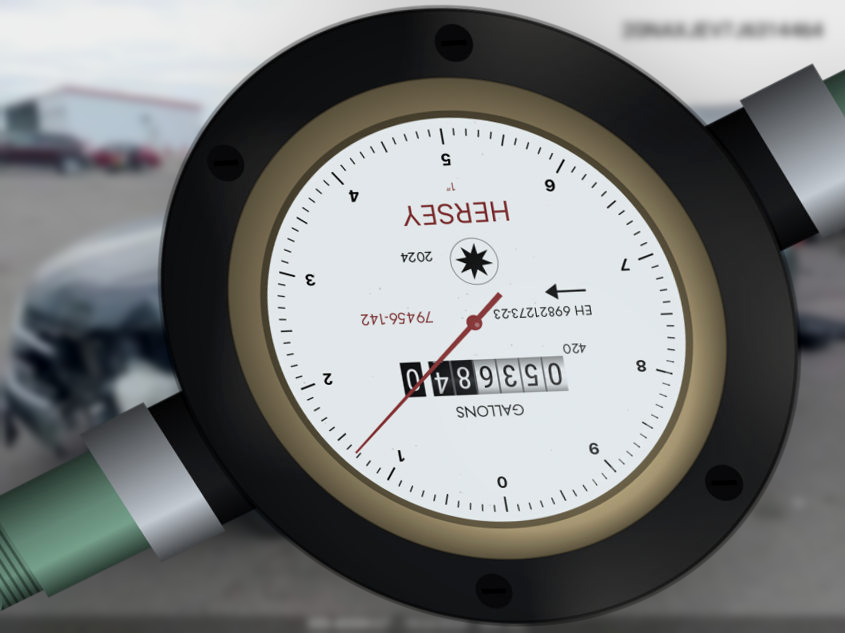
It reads 536841.3 gal
